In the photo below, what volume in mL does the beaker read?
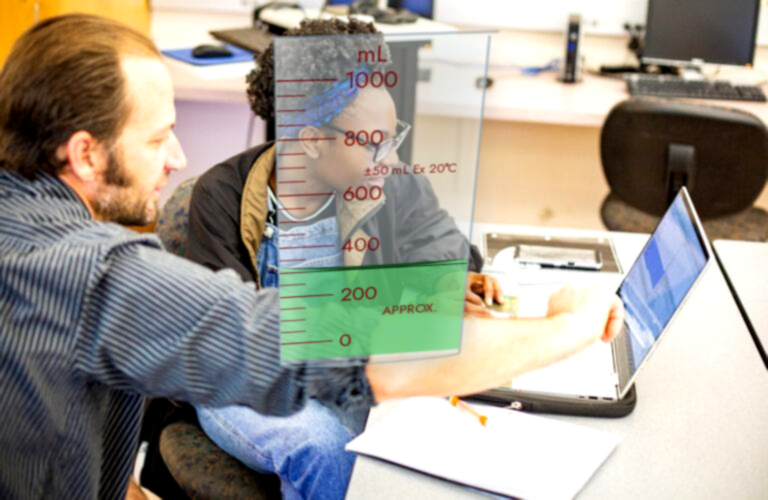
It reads 300 mL
